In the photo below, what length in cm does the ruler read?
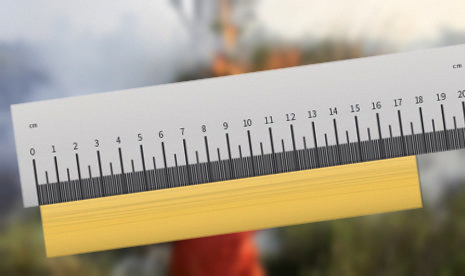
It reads 17.5 cm
